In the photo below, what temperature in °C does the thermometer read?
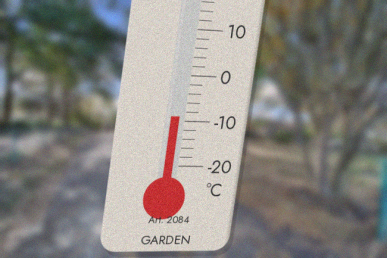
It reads -9 °C
